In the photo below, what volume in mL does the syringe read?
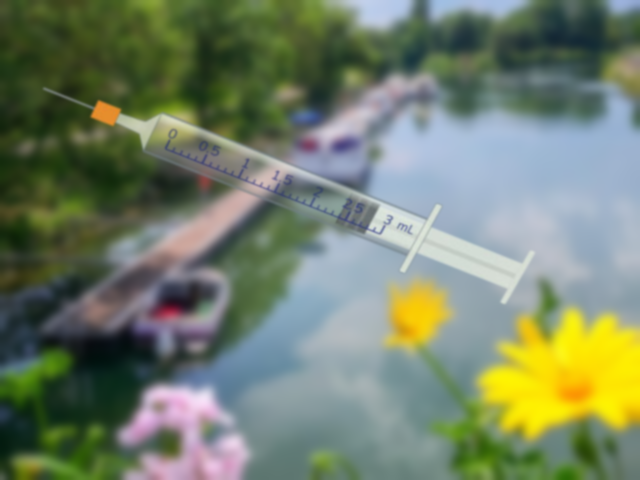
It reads 2.4 mL
